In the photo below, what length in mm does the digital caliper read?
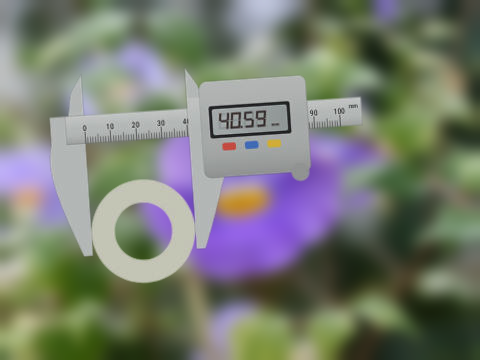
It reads 40.59 mm
